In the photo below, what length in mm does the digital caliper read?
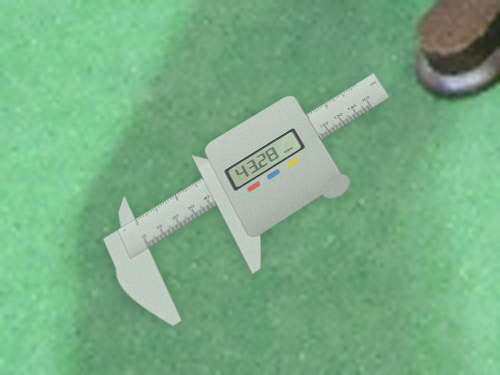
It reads 43.28 mm
